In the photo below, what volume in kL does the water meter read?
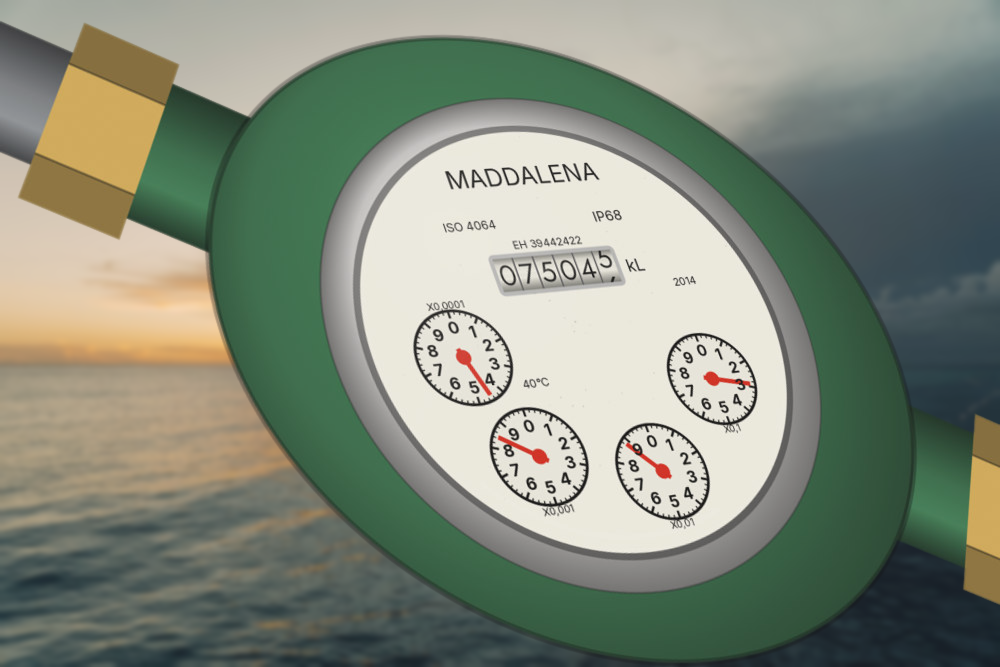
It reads 75045.2884 kL
